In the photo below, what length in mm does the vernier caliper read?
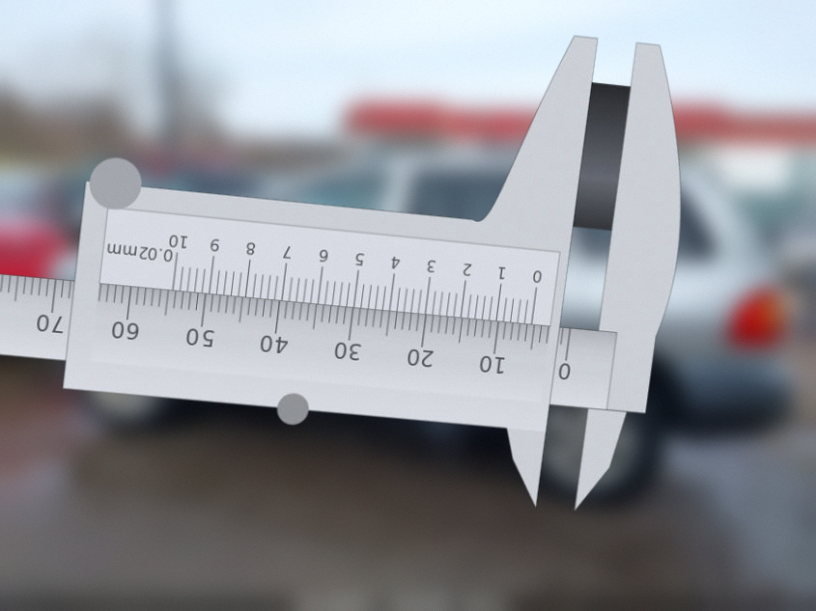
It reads 5.4 mm
